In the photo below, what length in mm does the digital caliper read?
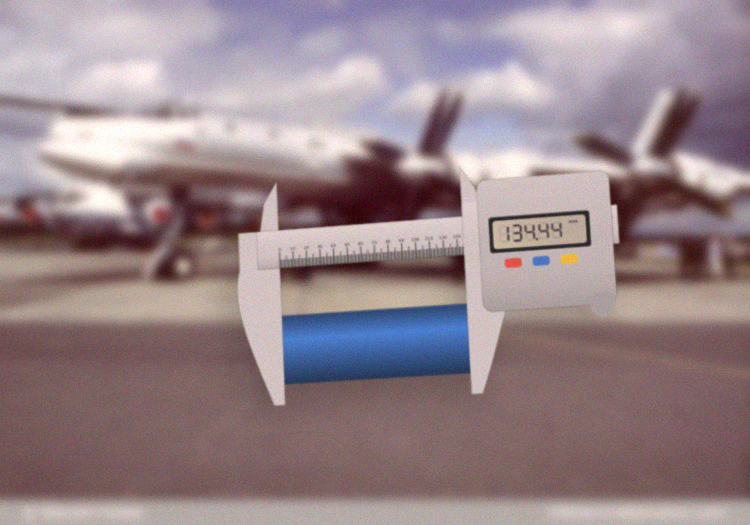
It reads 134.44 mm
